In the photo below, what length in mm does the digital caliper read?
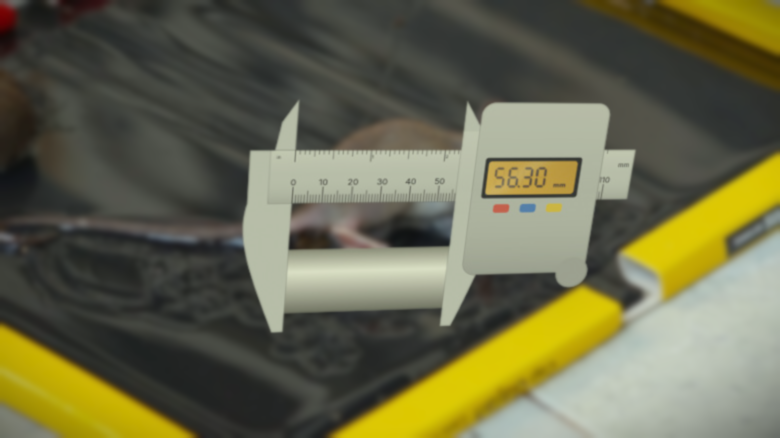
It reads 56.30 mm
